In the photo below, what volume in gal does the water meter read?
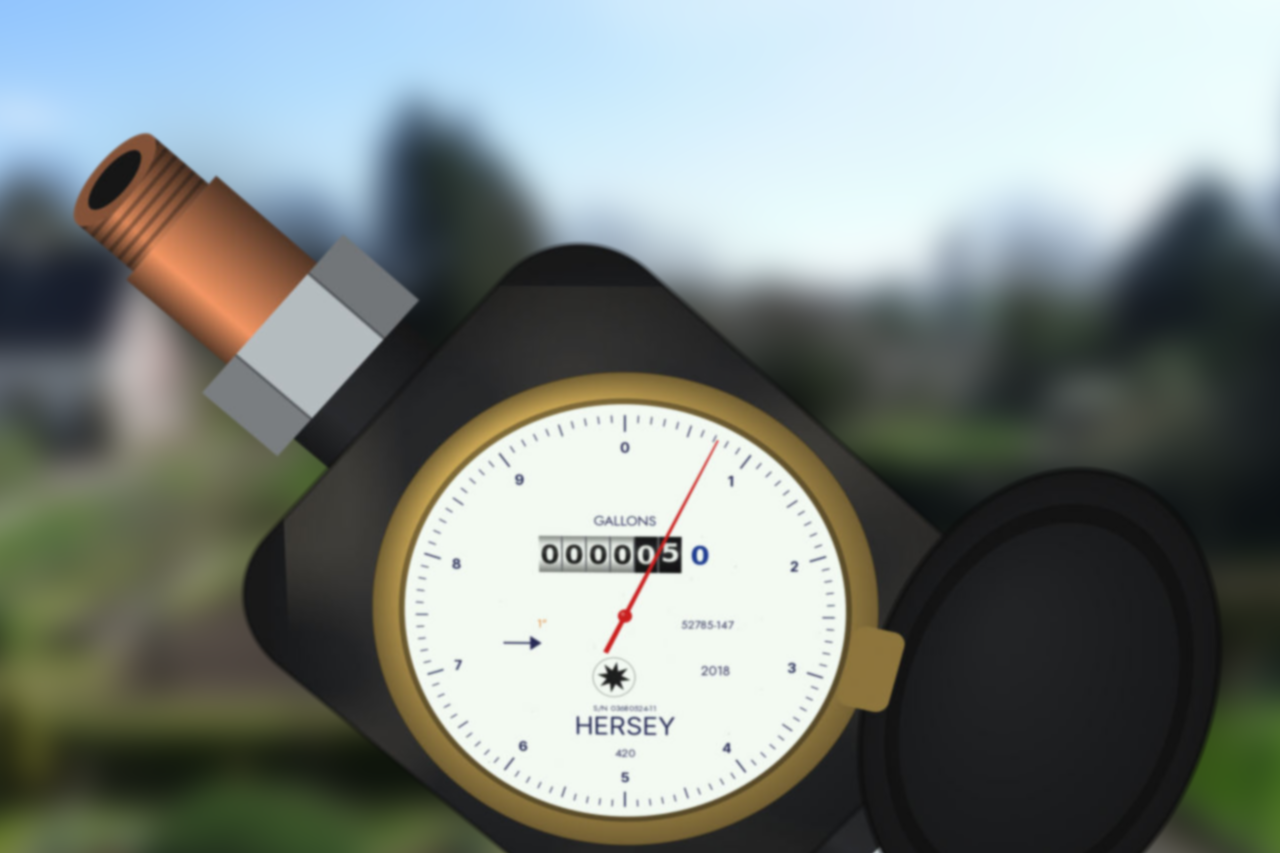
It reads 50.7 gal
